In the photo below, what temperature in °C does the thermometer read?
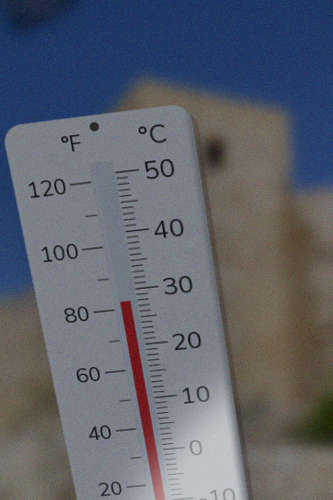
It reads 28 °C
